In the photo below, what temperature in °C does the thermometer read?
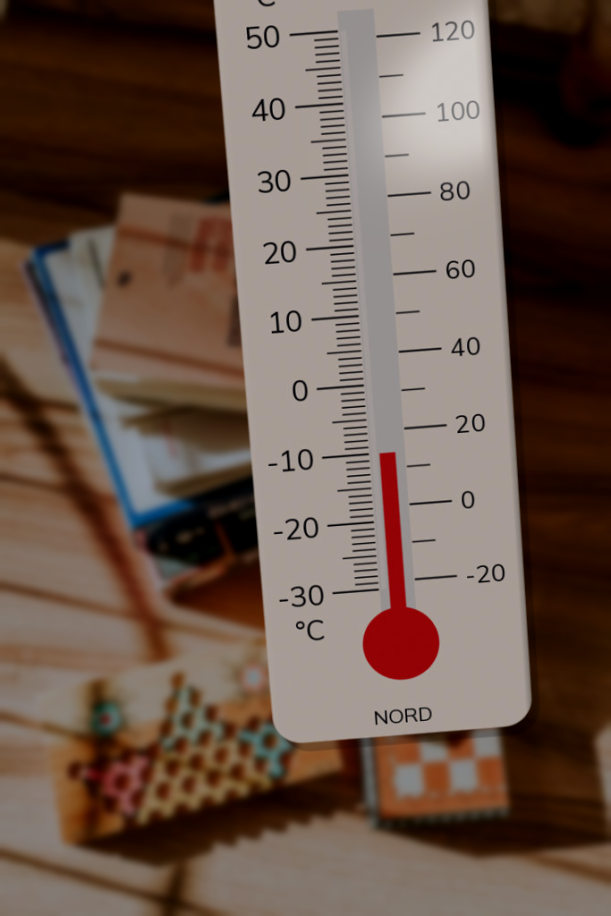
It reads -10 °C
